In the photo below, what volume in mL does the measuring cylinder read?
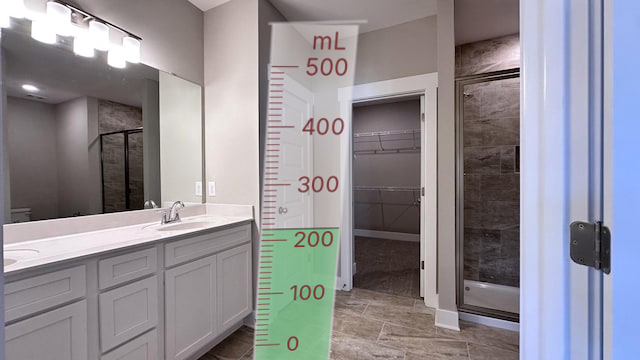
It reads 220 mL
